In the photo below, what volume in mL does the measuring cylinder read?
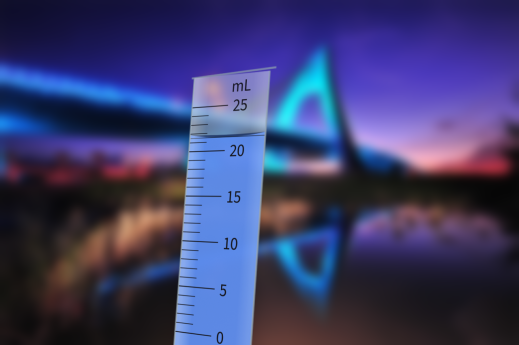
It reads 21.5 mL
